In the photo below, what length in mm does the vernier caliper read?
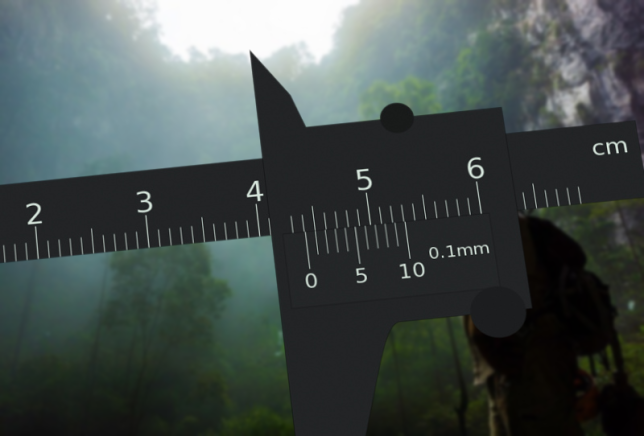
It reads 44.1 mm
